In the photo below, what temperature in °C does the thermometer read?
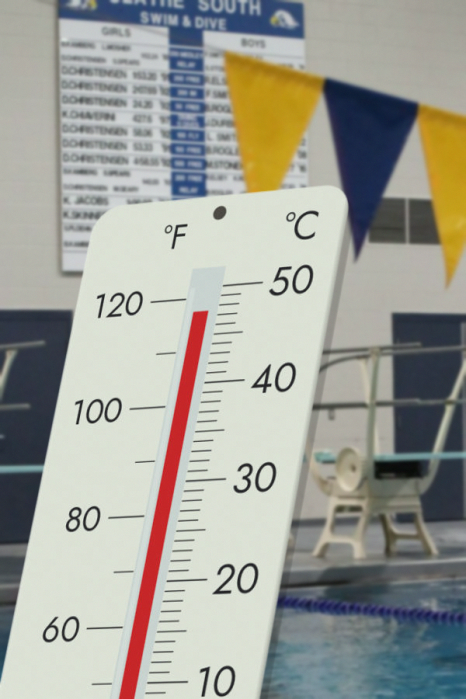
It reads 47.5 °C
